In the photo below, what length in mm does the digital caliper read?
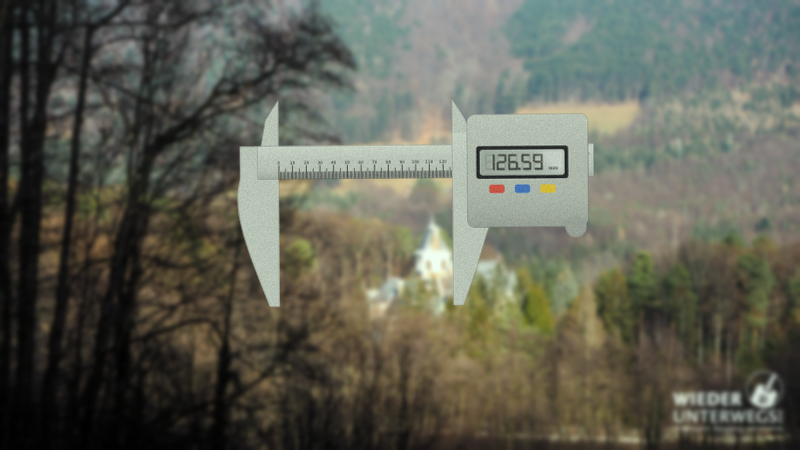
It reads 126.59 mm
